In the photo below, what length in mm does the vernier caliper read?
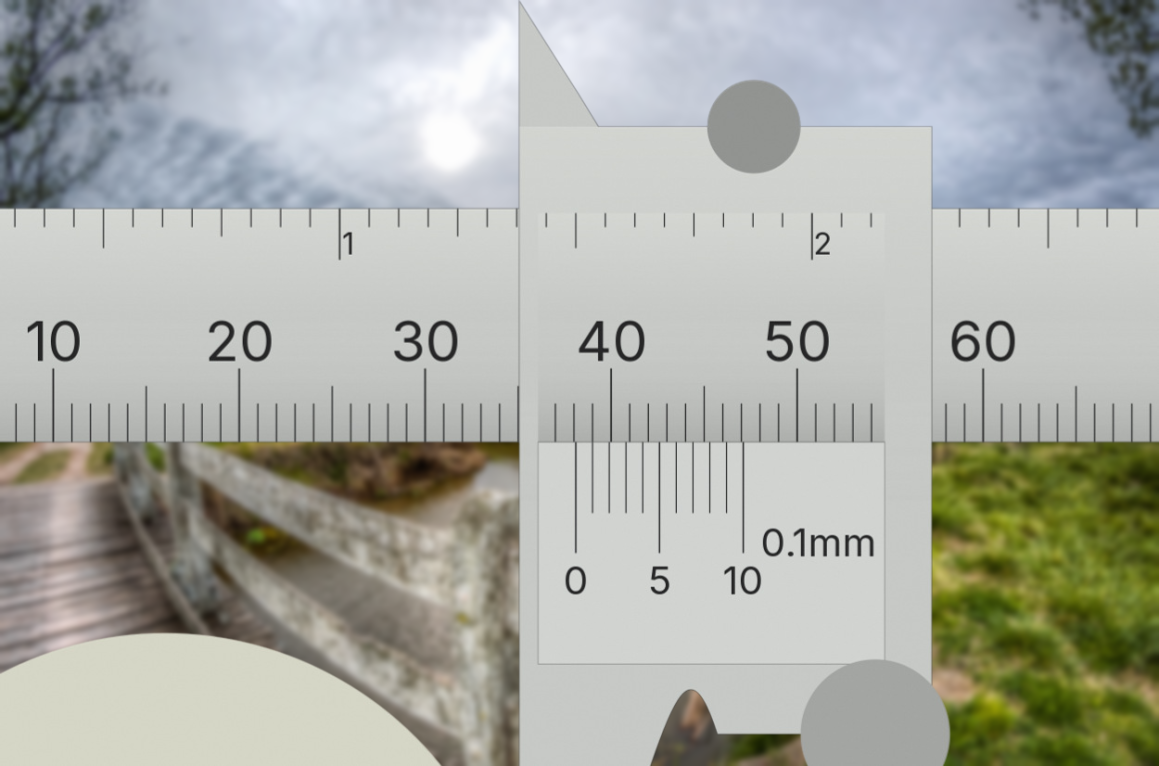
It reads 38.1 mm
